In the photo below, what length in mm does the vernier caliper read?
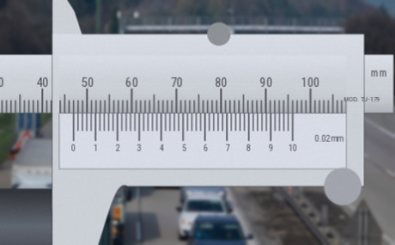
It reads 47.0 mm
